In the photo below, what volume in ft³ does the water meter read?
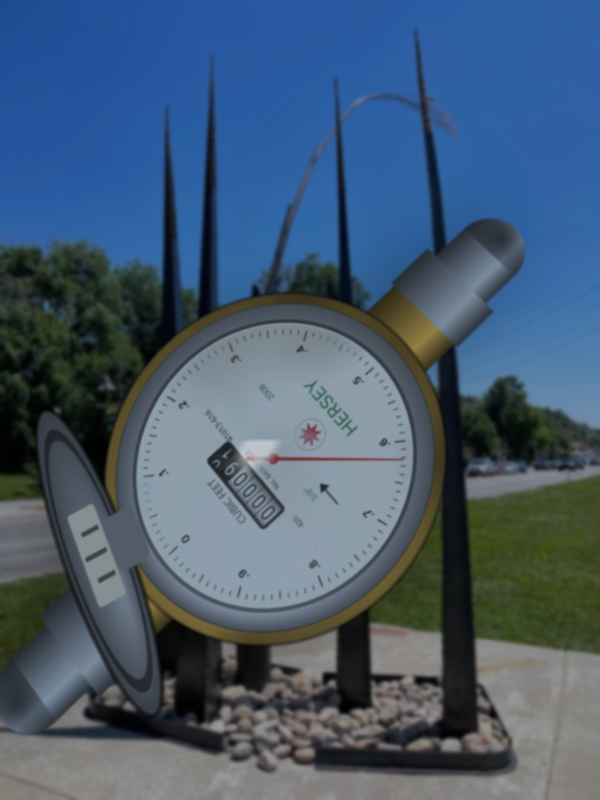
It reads 90.62 ft³
